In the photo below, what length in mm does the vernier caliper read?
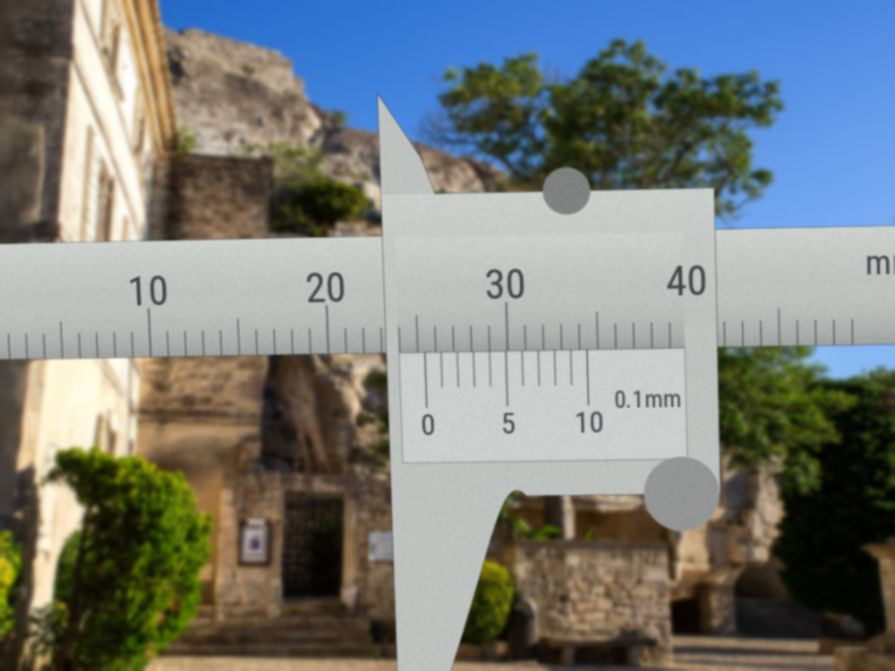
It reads 25.4 mm
